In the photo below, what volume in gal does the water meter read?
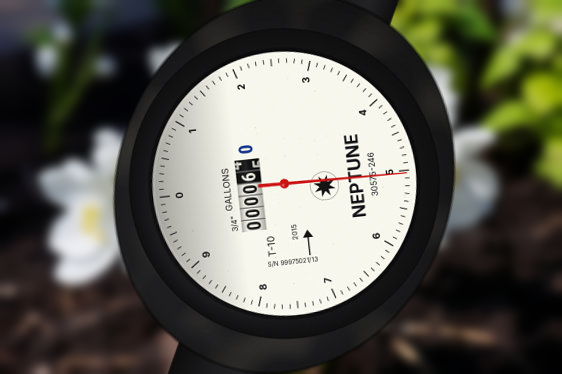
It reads 645.0 gal
